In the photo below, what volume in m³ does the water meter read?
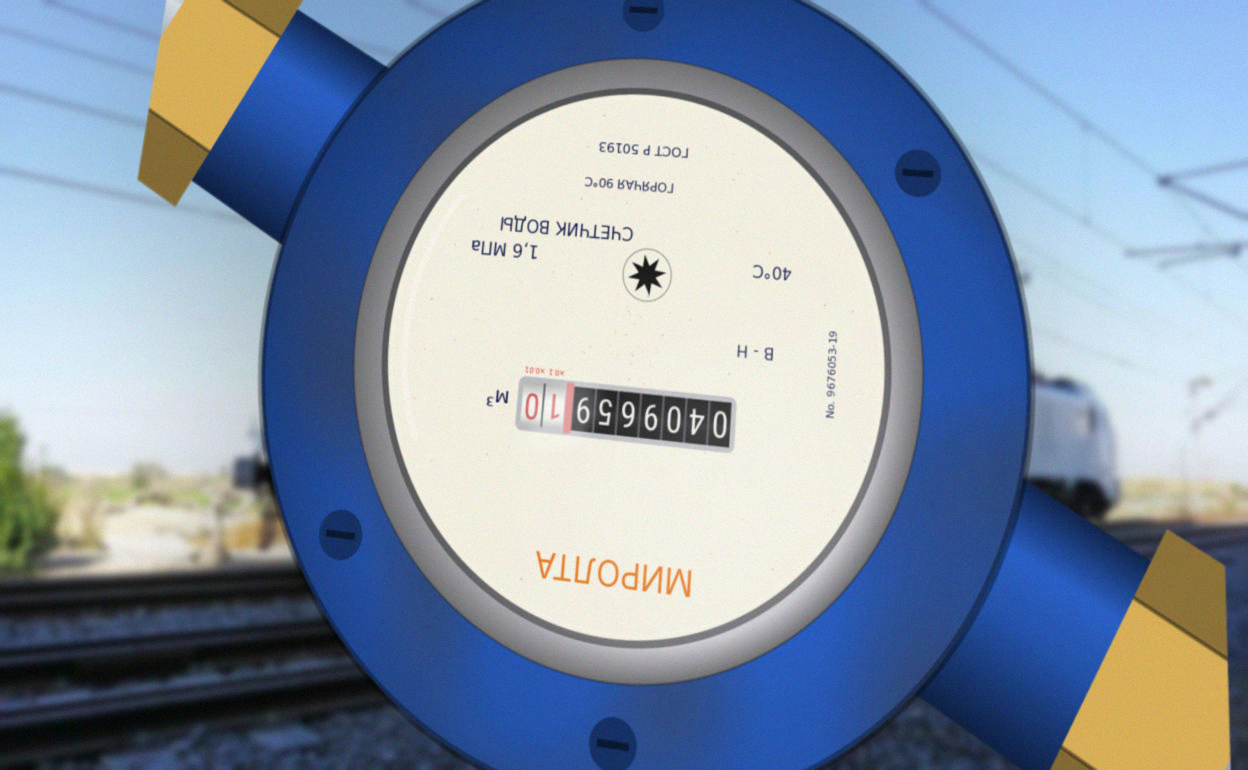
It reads 409659.10 m³
